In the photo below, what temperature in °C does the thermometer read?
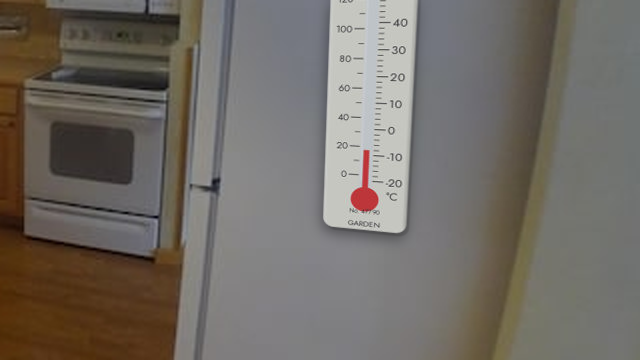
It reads -8 °C
